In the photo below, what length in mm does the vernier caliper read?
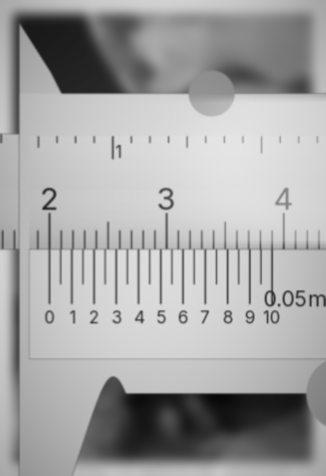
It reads 20.0 mm
